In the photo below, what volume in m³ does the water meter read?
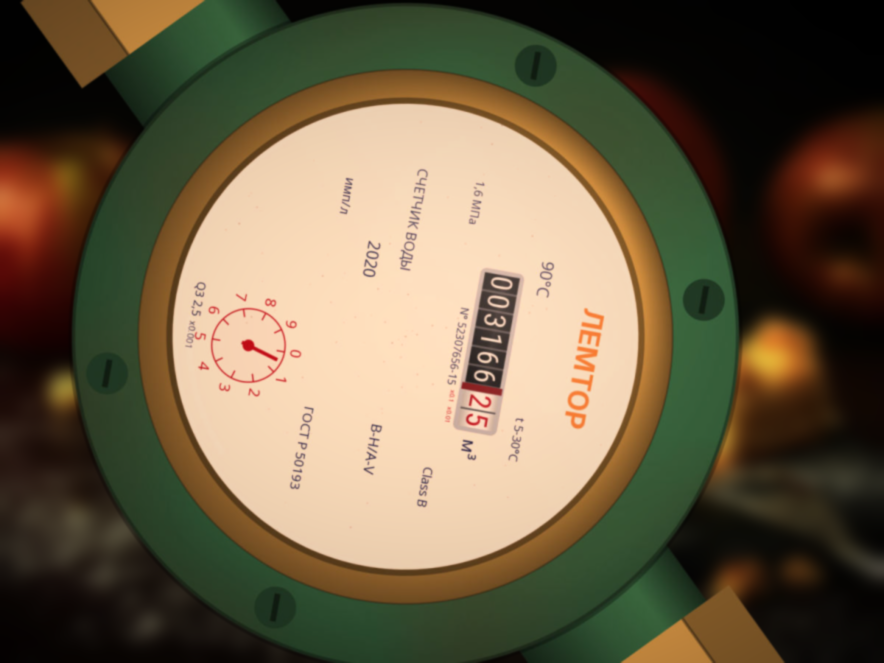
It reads 3166.250 m³
